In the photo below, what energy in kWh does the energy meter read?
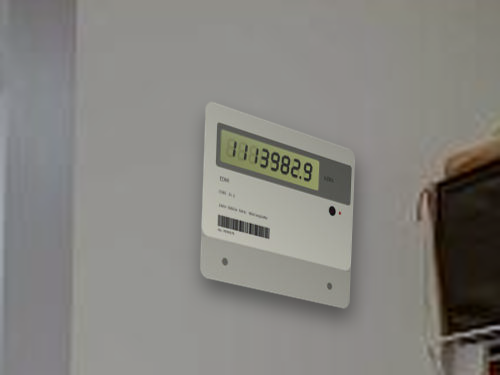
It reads 1113982.9 kWh
